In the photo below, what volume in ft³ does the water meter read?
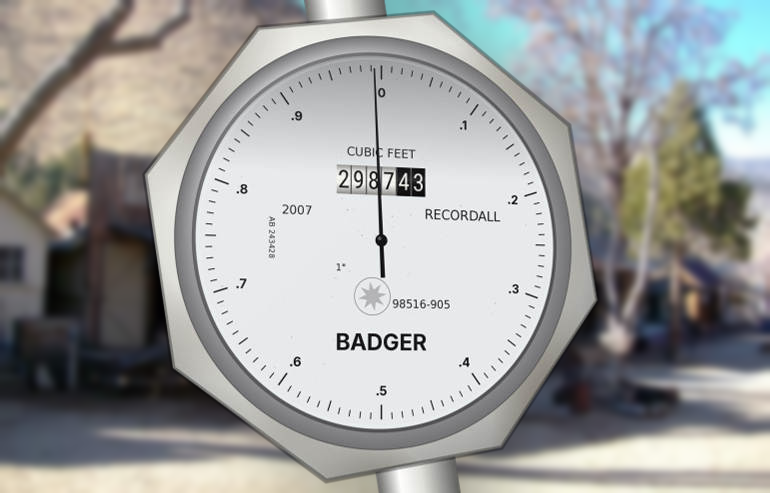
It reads 298742.99 ft³
